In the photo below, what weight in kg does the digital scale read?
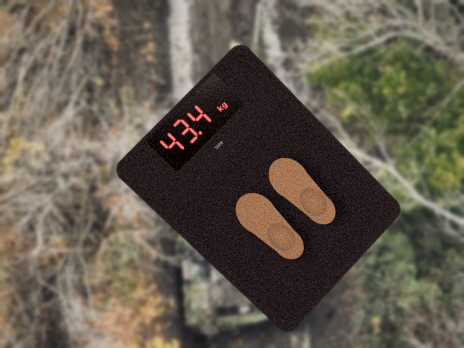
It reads 43.4 kg
